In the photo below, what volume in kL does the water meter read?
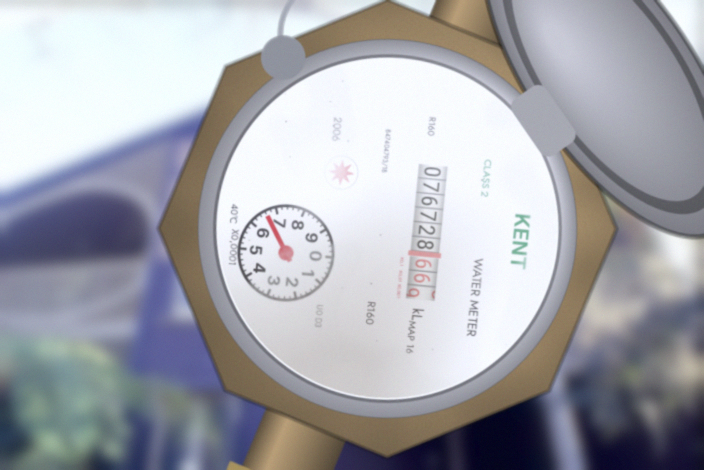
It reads 76728.6686 kL
